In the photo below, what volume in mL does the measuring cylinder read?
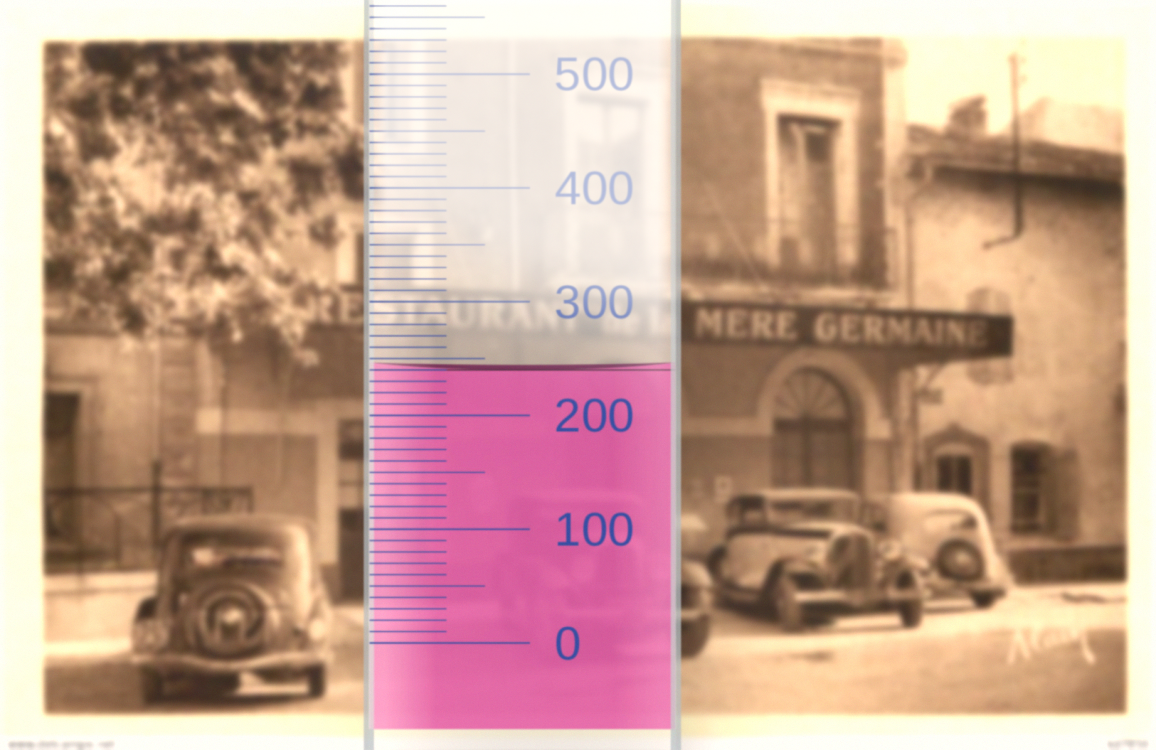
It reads 240 mL
